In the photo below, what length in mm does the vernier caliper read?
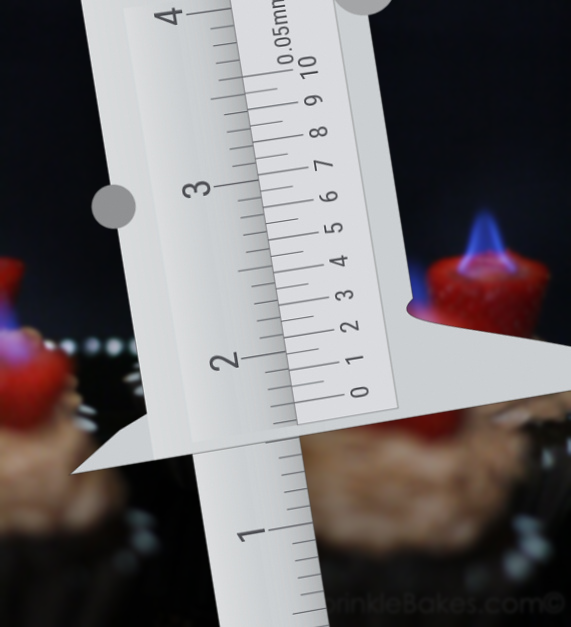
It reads 17.0 mm
